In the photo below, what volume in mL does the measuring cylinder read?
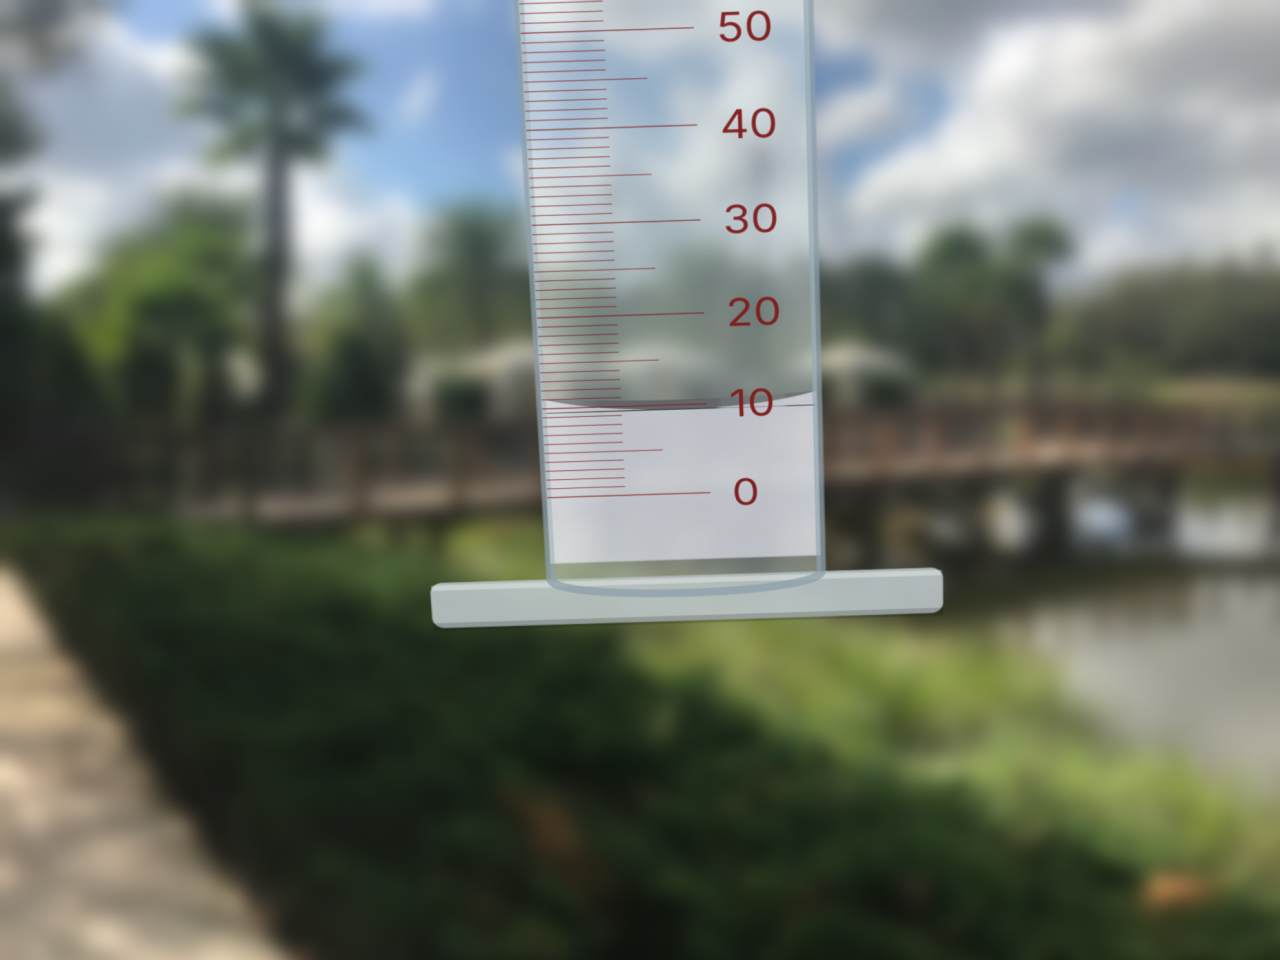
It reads 9.5 mL
